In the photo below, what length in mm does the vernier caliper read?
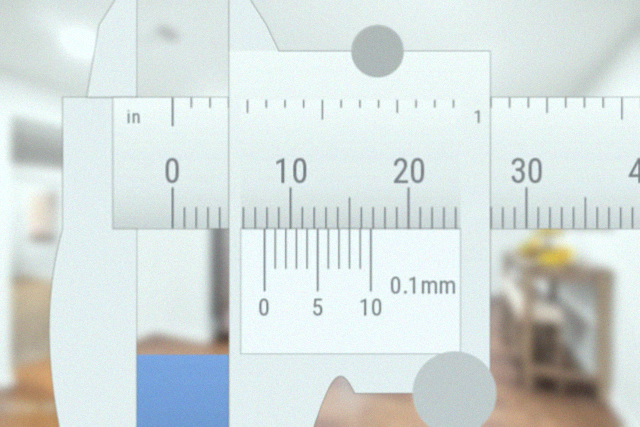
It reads 7.8 mm
